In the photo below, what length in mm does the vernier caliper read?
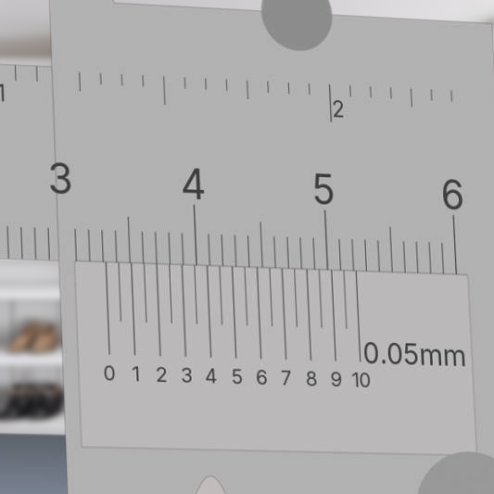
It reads 33.2 mm
